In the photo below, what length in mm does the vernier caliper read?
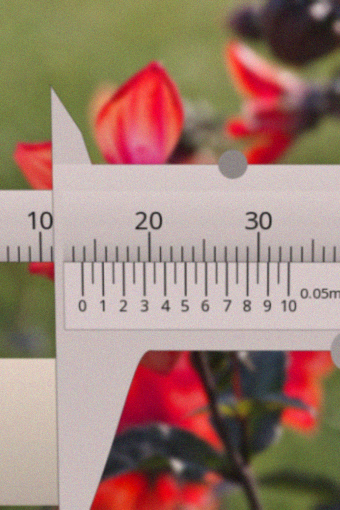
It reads 13.8 mm
